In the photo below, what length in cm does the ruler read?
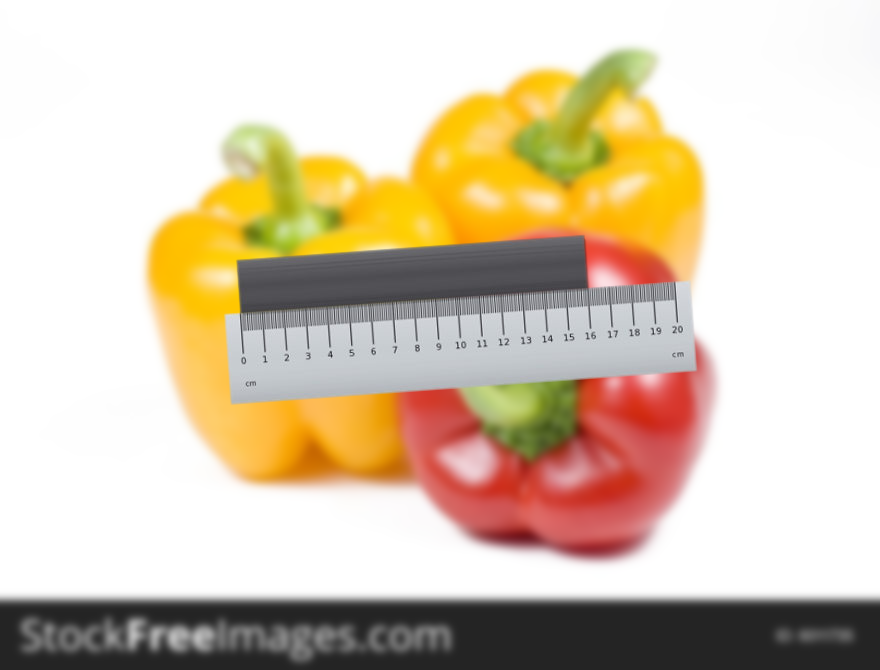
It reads 16 cm
